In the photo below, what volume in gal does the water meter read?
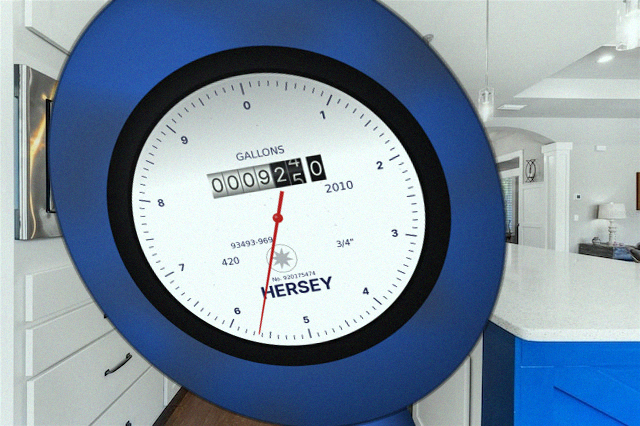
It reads 9245.6 gal
